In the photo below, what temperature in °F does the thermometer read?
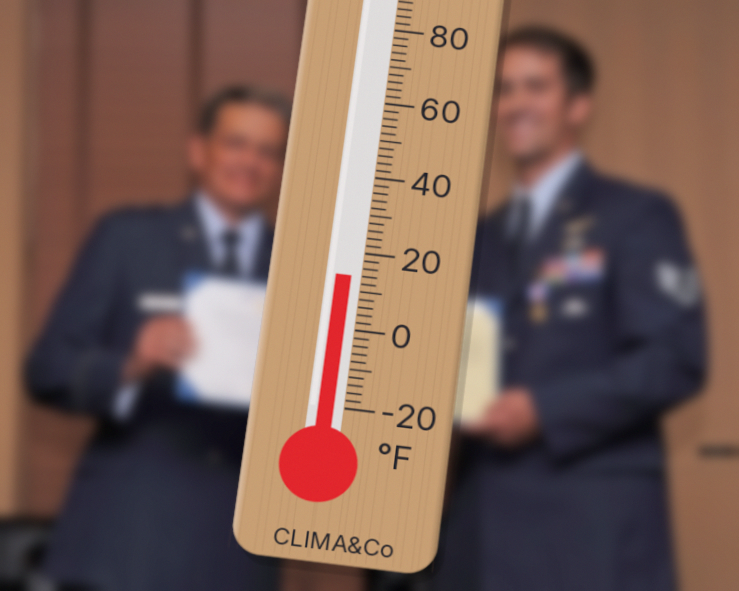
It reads 14 °F
